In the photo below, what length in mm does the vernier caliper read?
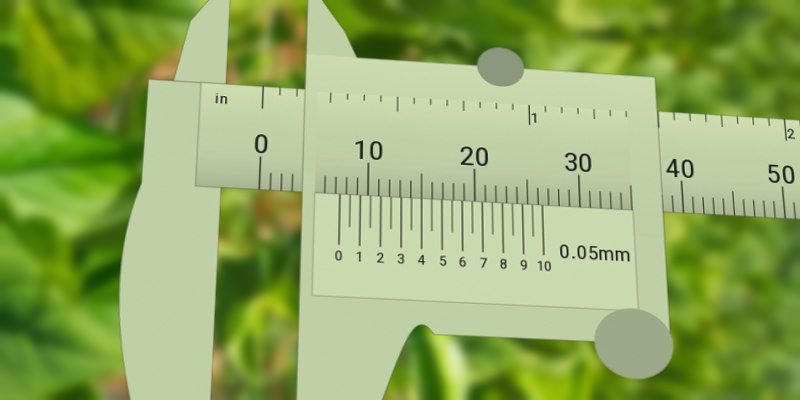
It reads 7.4 mm
